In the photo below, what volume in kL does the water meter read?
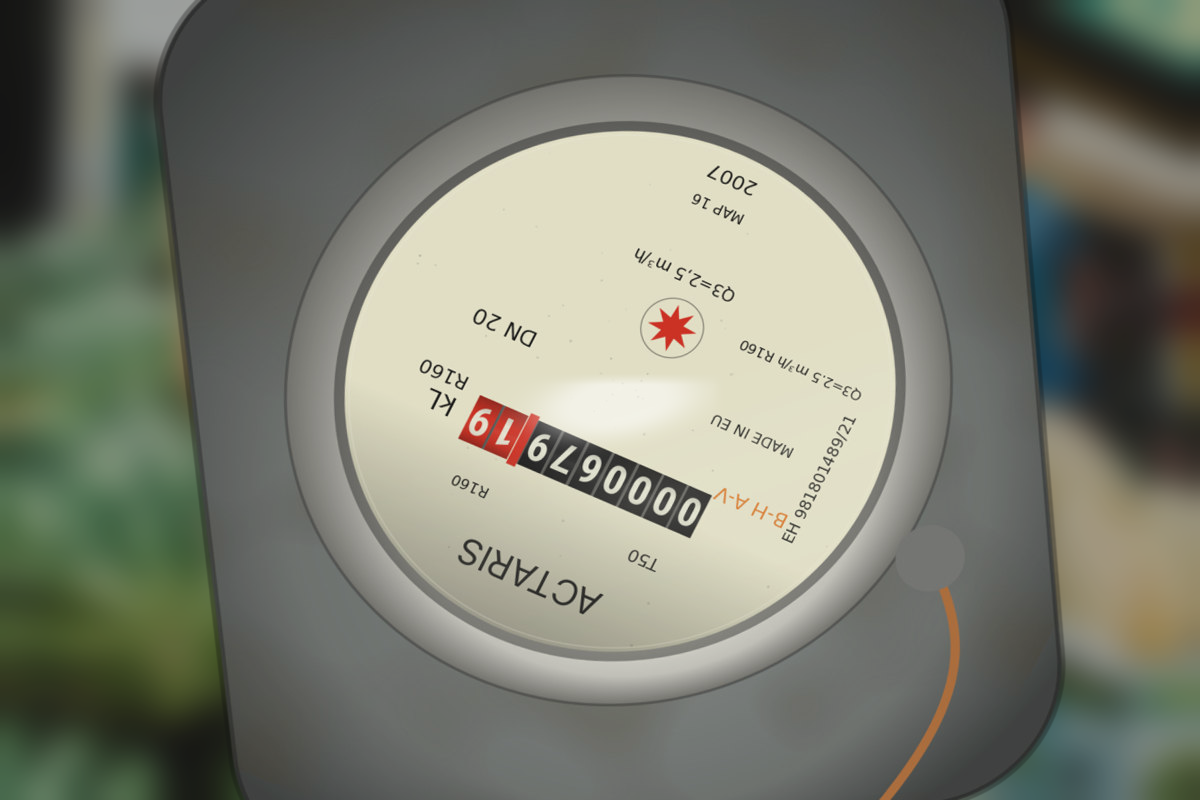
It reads 679.19 kL
